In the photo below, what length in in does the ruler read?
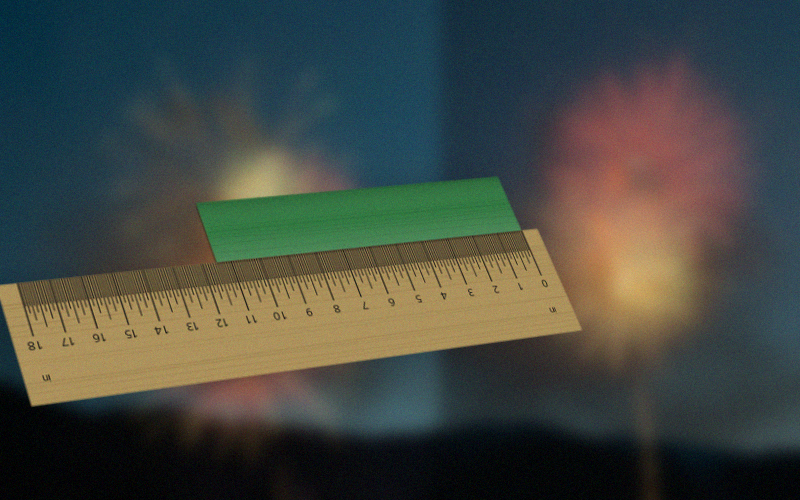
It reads 11.5 in
